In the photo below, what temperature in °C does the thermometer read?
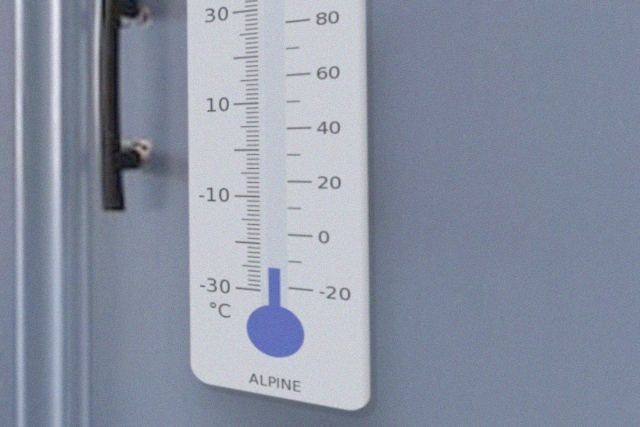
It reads -25 °C
